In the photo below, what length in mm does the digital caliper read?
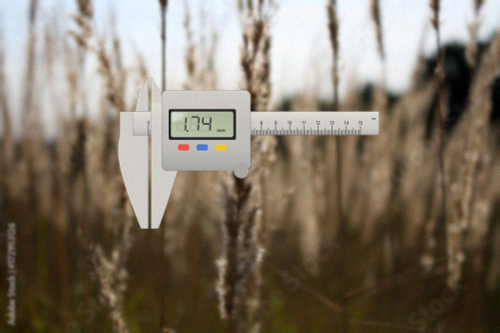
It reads 1.74 mm
